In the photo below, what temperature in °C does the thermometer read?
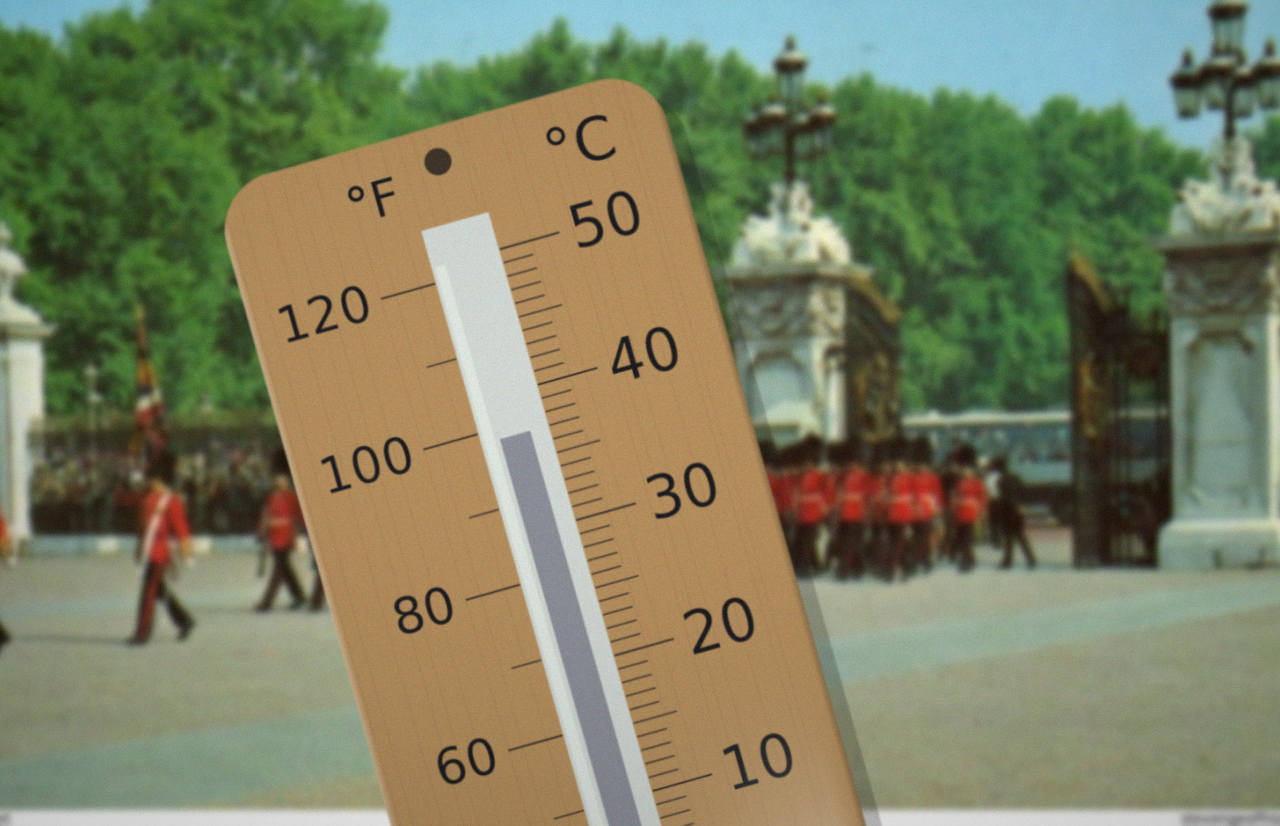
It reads 37 °C
